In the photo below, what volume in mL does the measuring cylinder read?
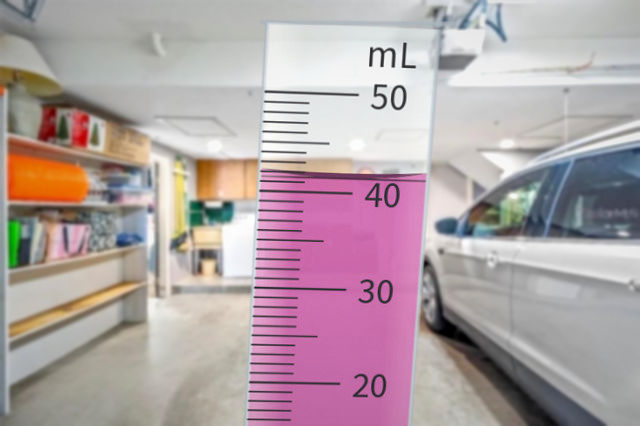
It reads 41.5 mL
